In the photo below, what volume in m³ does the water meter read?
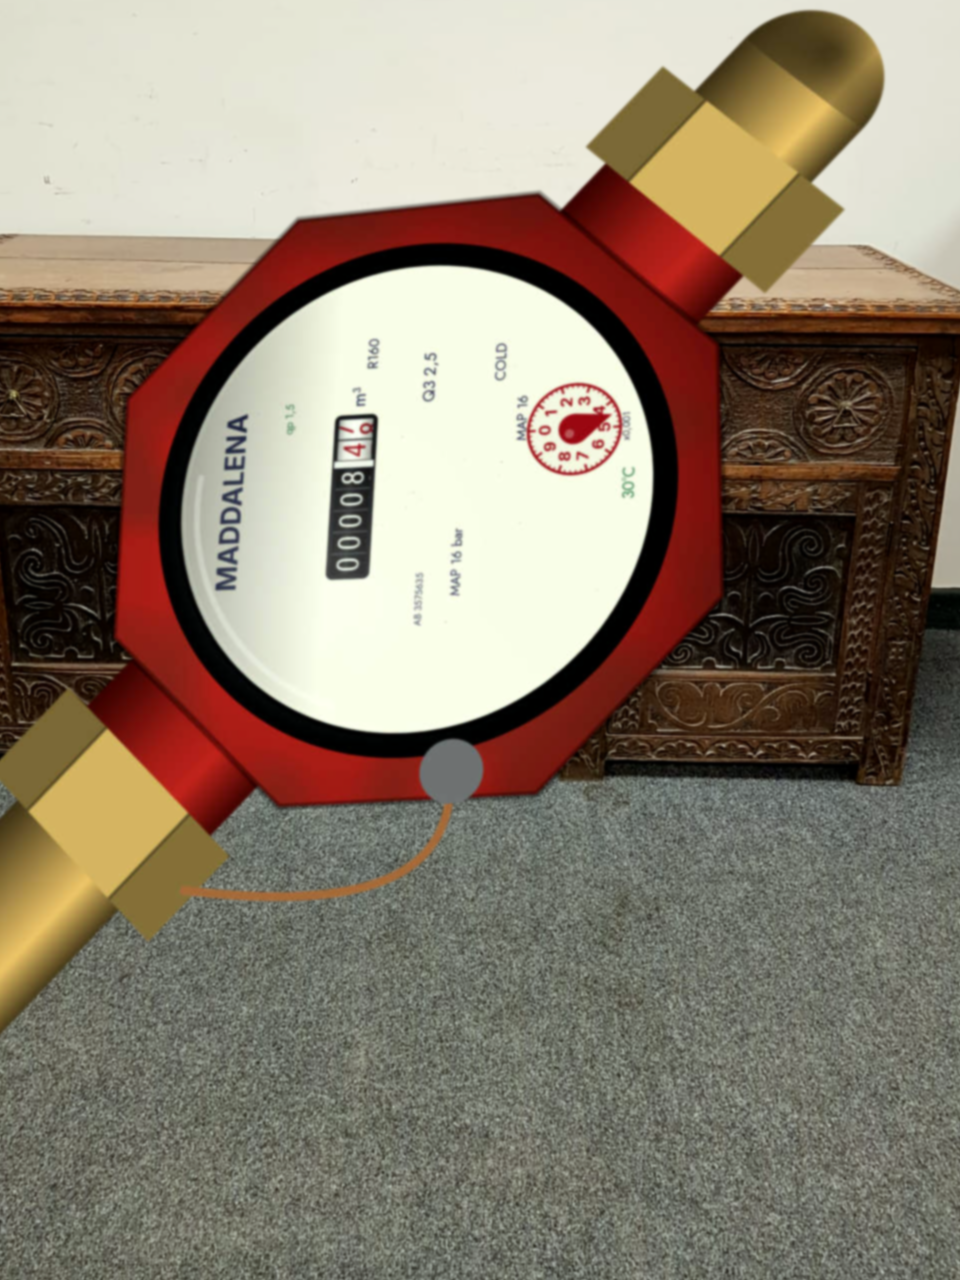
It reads 8.474 m³
